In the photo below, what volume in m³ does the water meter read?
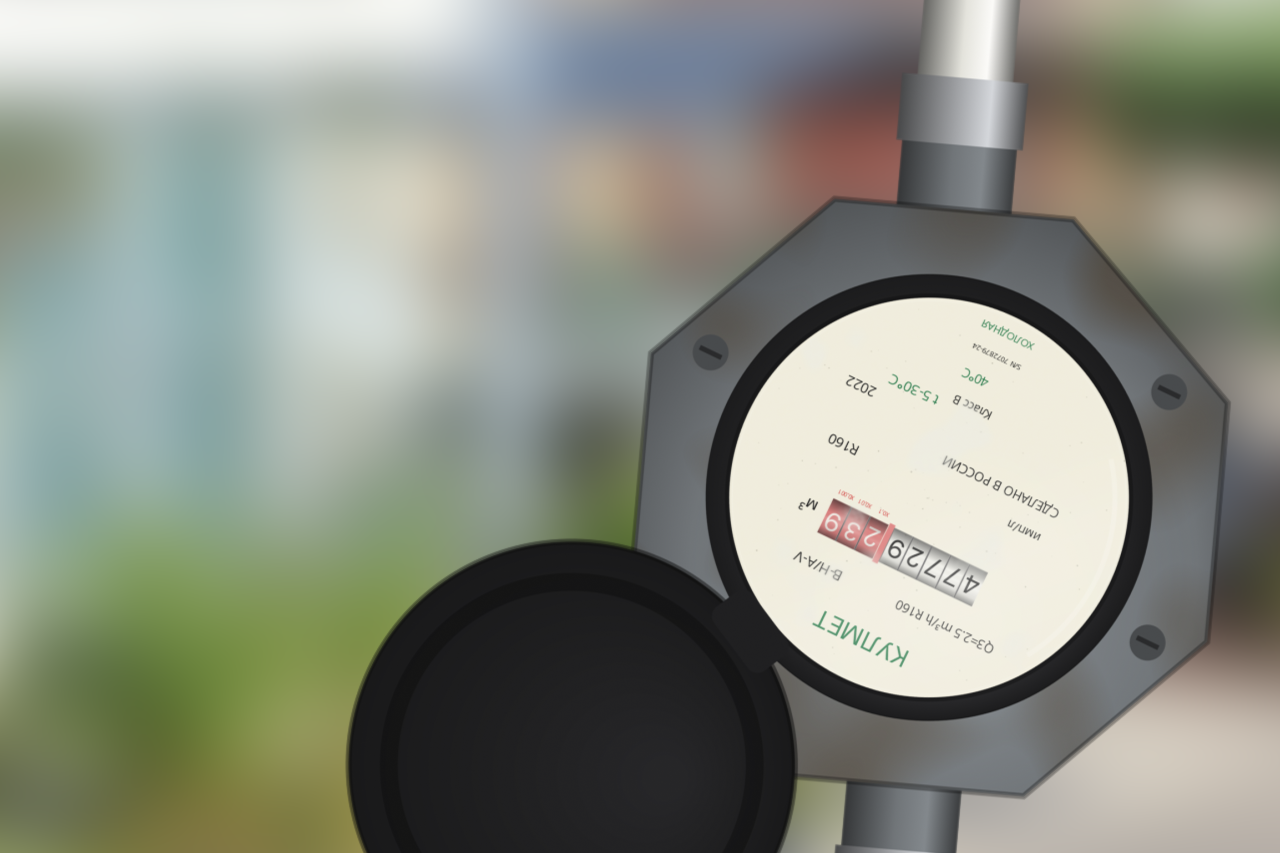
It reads 47729.239 m³
